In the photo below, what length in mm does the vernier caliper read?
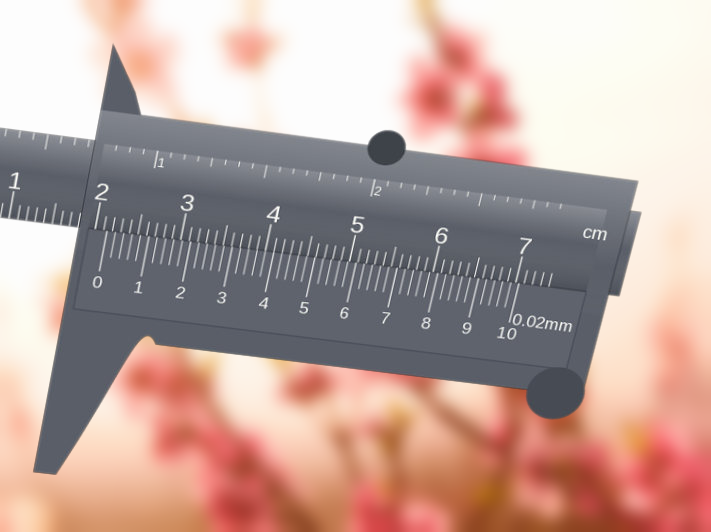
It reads 21.4 mm
